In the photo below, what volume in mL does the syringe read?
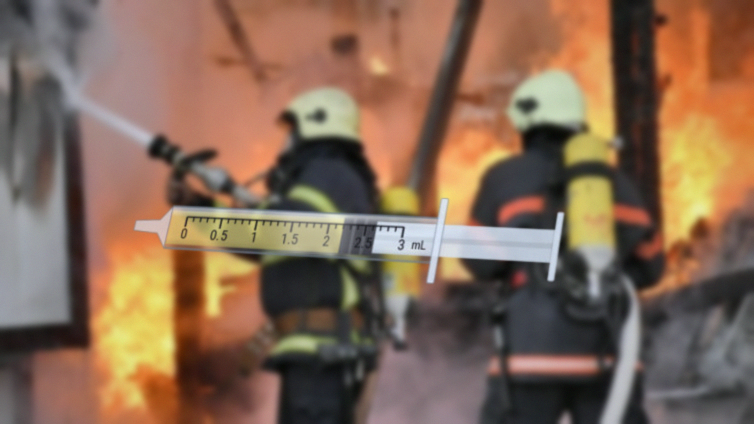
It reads 2.2 mL
